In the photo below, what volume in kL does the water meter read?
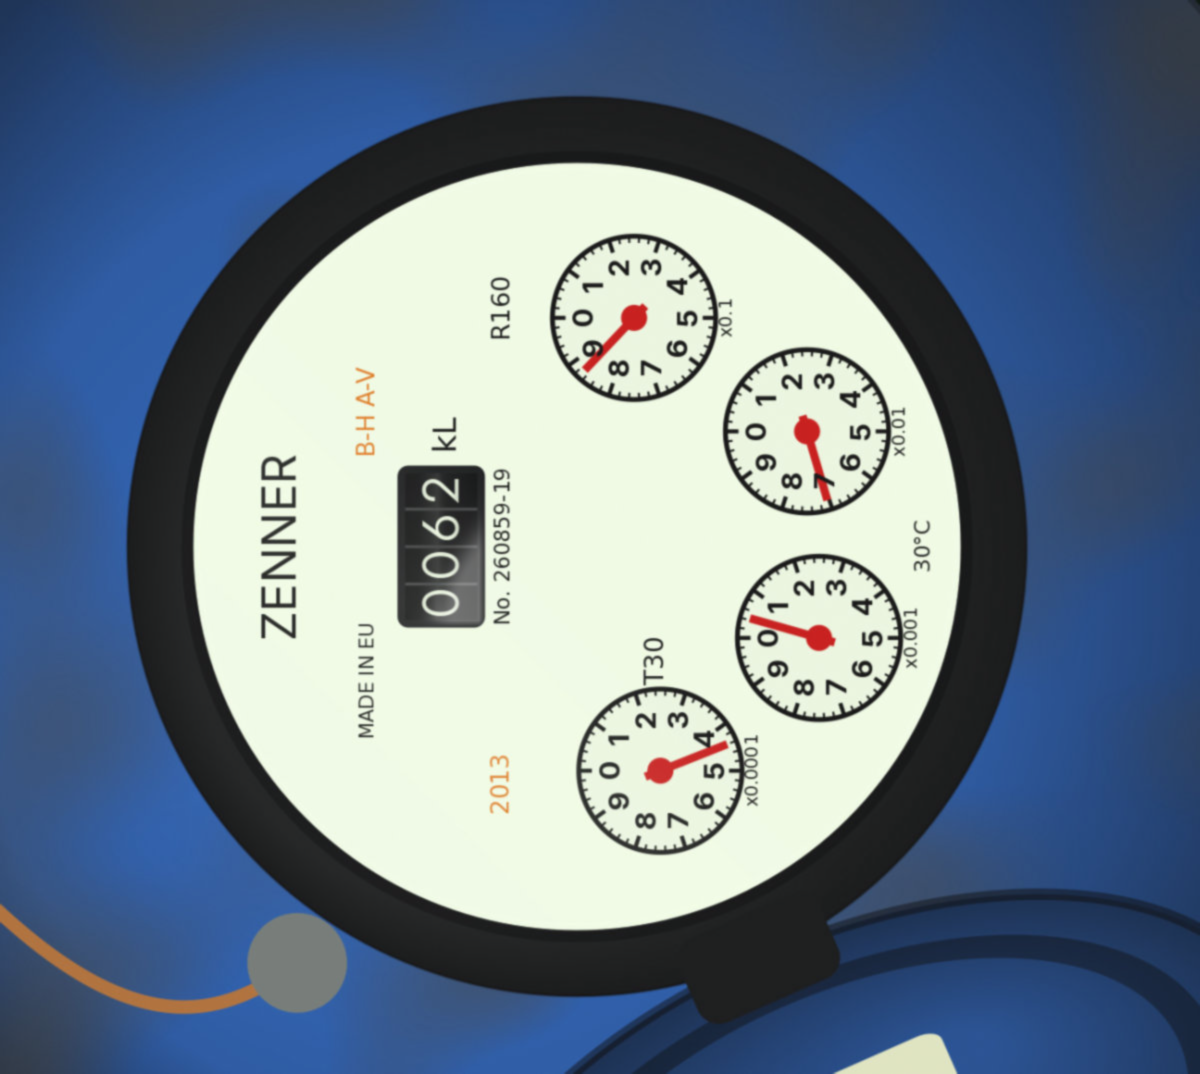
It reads 62.8704 kL
